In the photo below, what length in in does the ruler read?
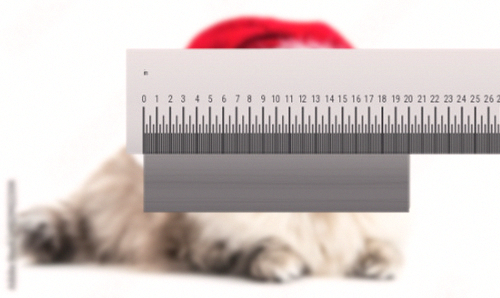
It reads 20 in
